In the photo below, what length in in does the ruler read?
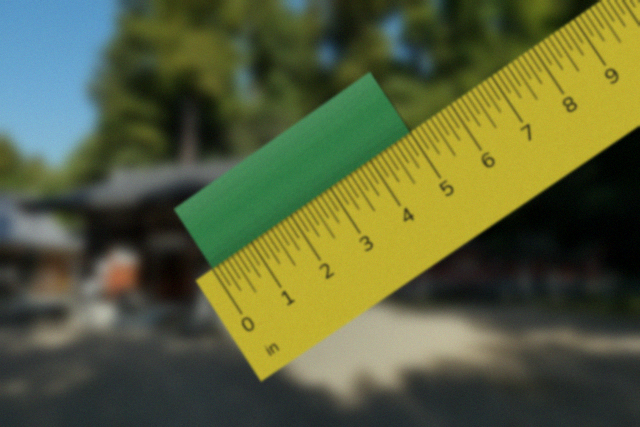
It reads 5 in
